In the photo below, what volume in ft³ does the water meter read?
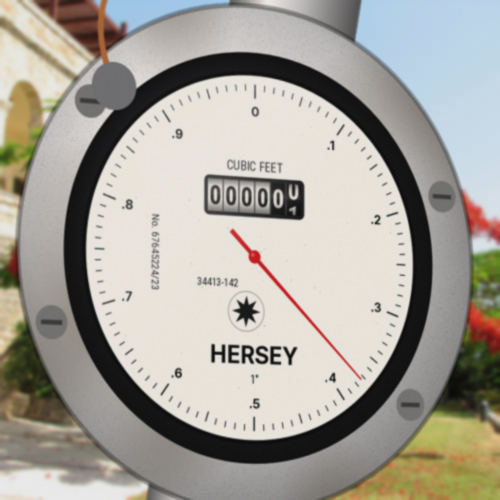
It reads 0.37 ft³
